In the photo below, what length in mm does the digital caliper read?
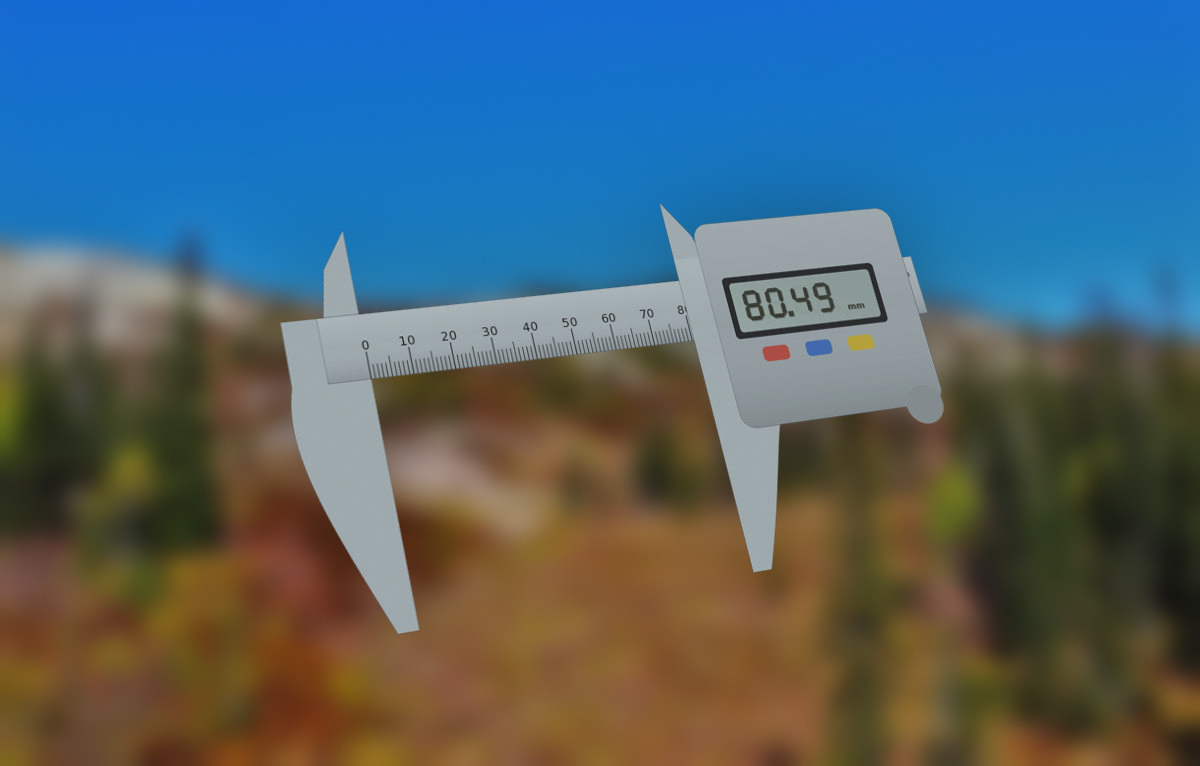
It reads 80.49 mm
